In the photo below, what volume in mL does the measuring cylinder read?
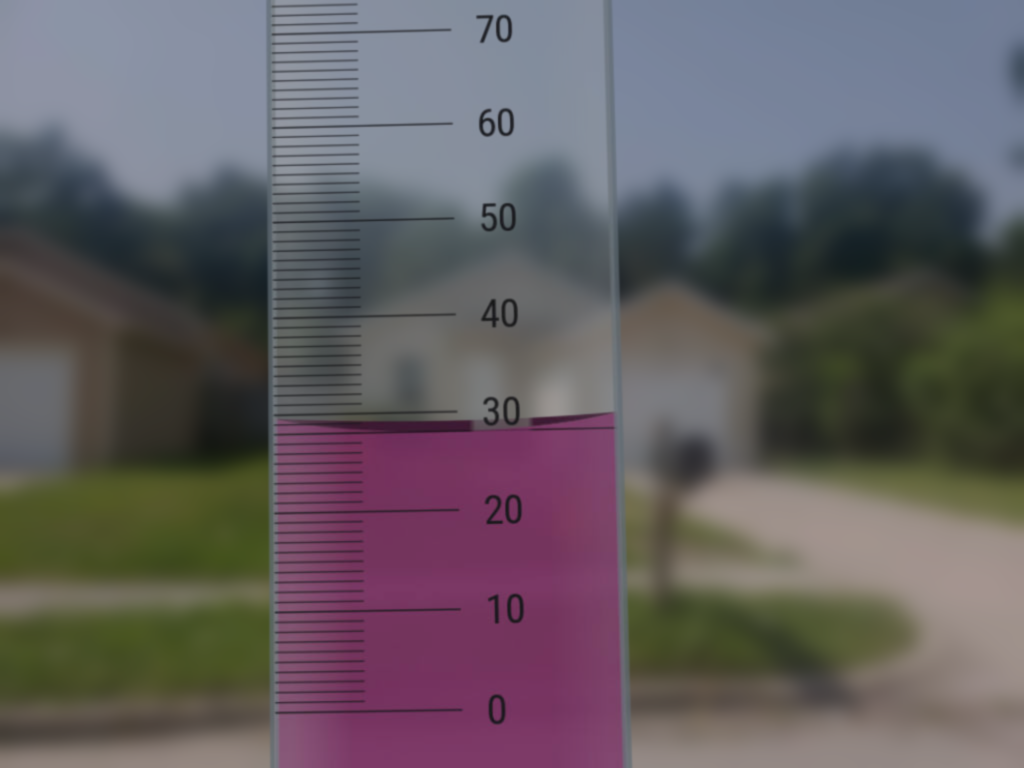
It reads 28 mL
